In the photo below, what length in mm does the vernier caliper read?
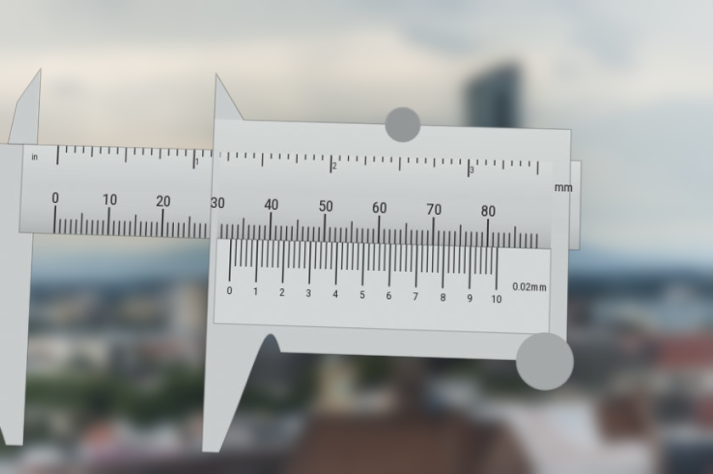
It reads 32.8 mm
